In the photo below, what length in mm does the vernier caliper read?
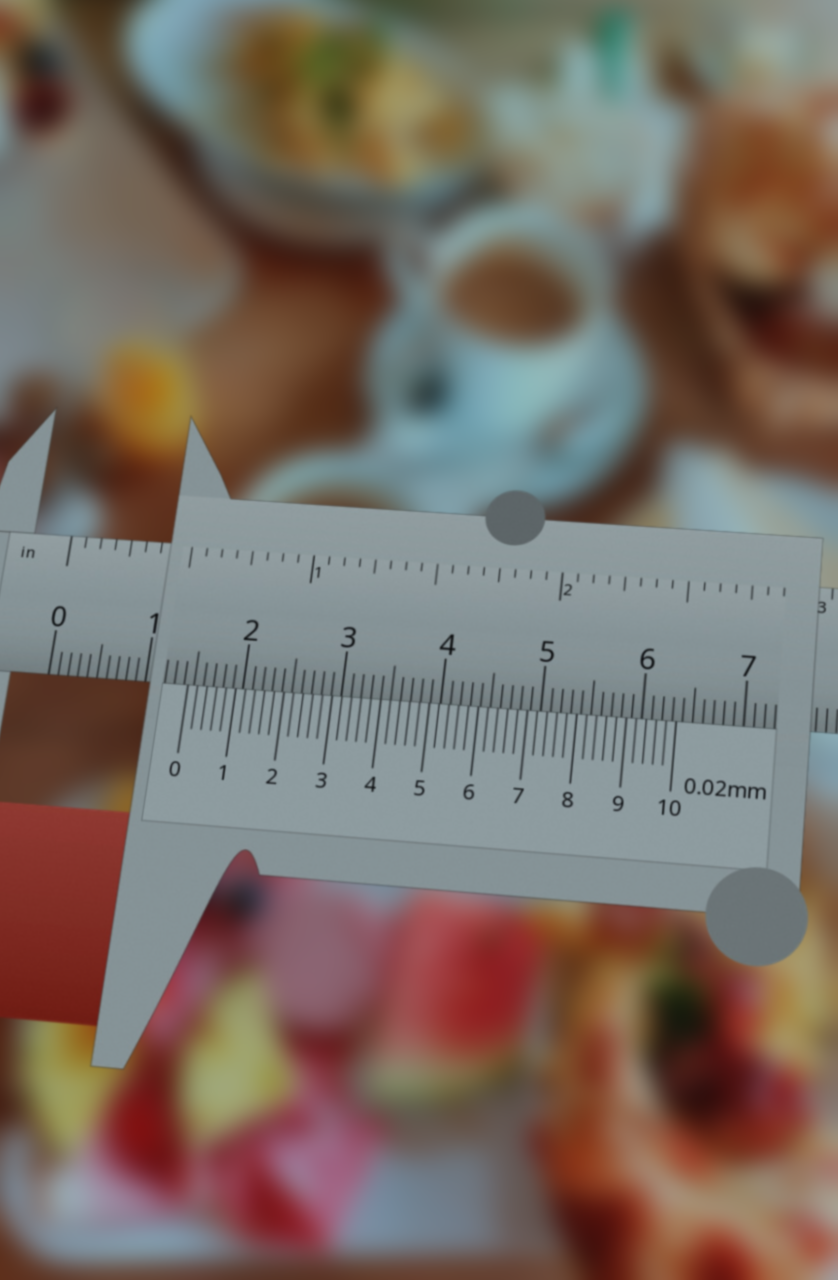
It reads 14.4 mm
